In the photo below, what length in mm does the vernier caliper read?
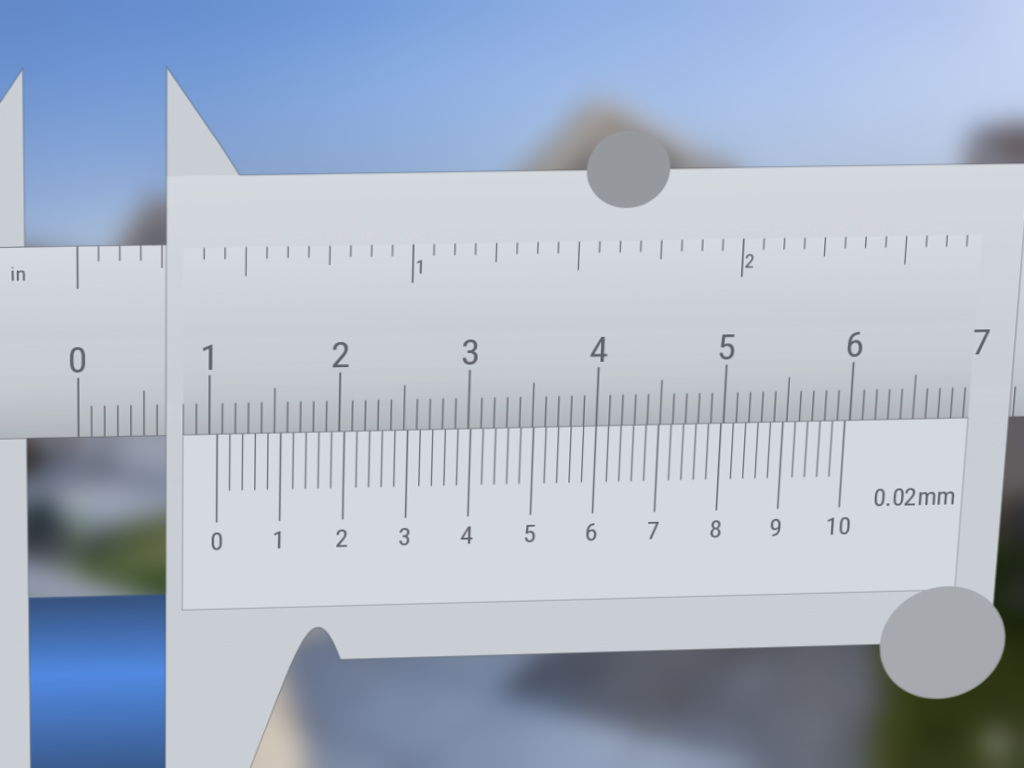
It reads 10.6 mm
